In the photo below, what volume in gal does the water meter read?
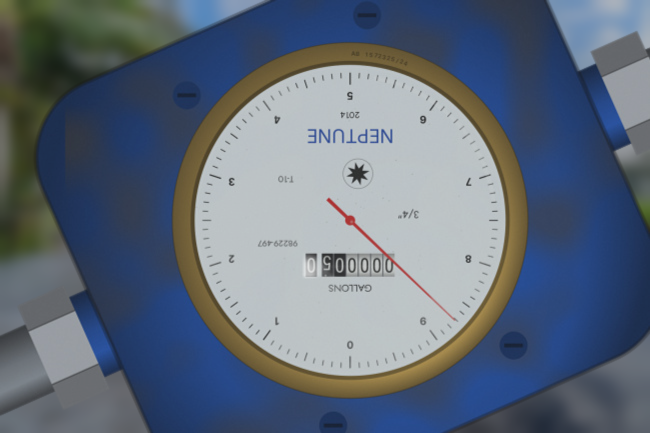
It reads 48.7 gal
